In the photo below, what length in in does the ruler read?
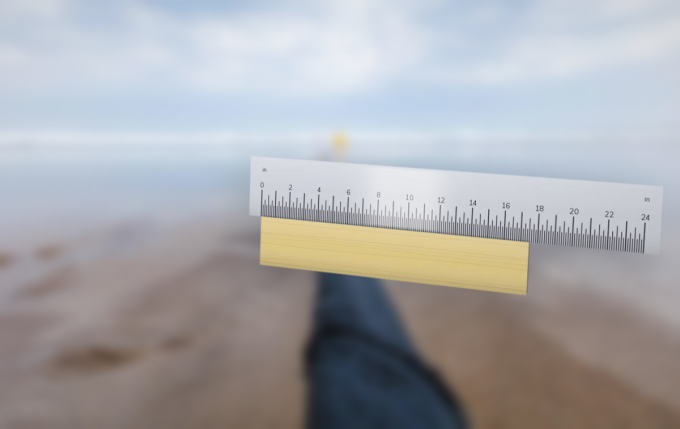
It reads 17.5 in
